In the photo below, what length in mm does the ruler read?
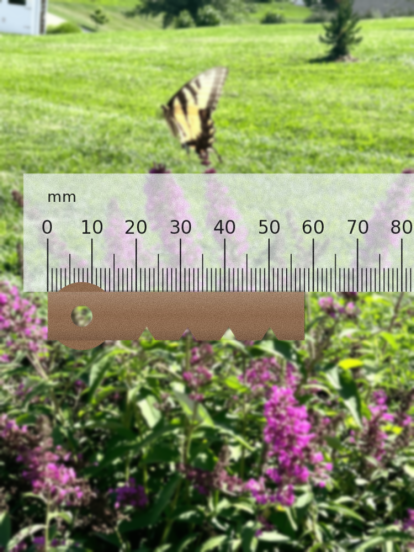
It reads 58 mm
